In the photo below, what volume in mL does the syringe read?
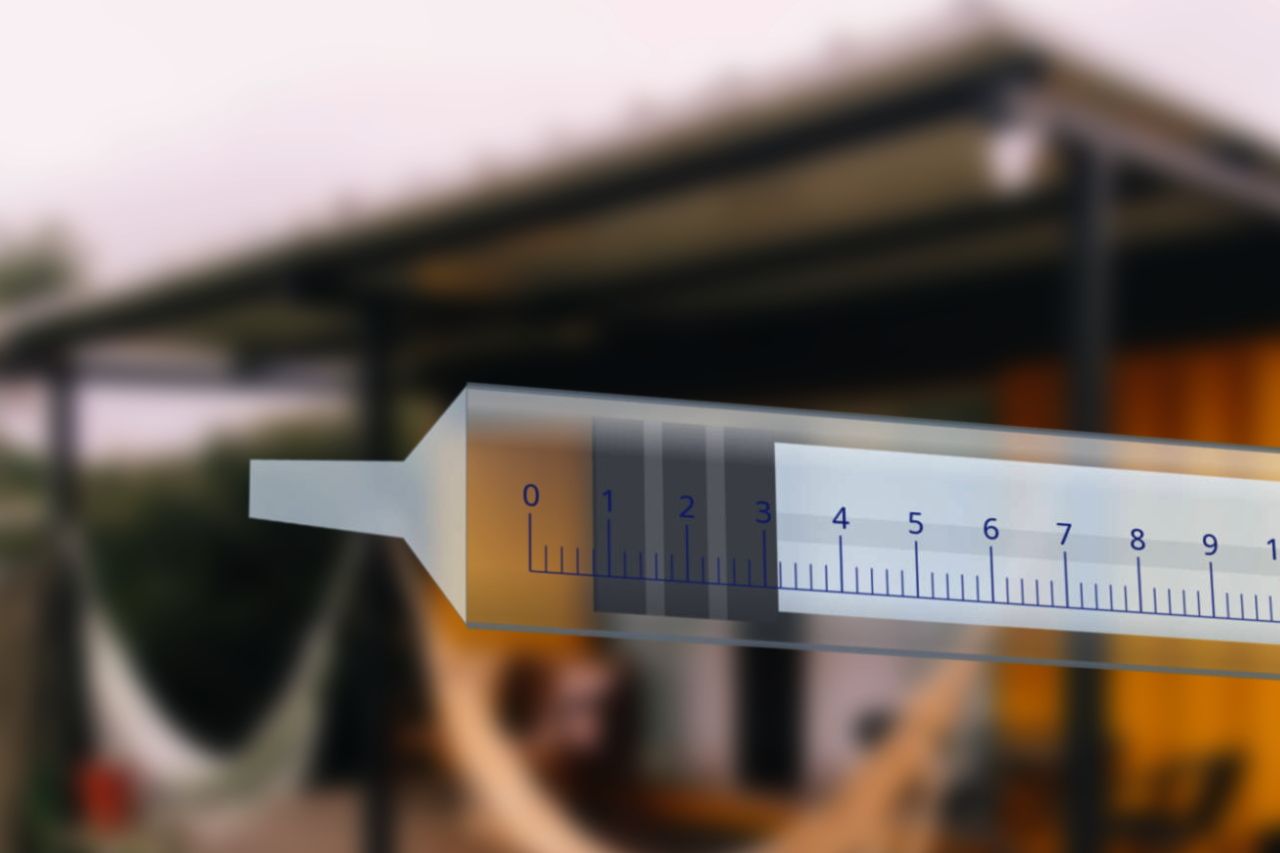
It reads 0.8 mL
